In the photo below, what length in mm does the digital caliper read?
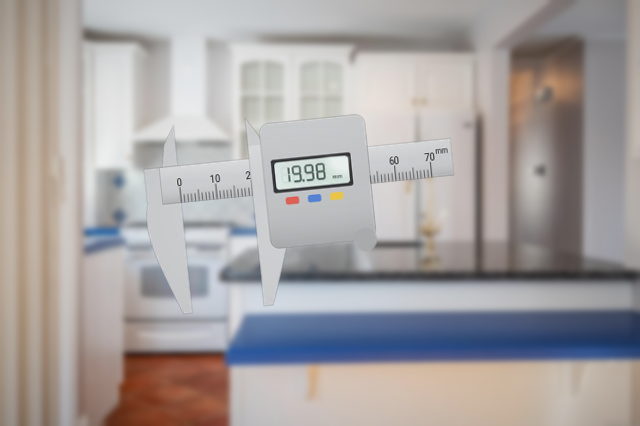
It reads 19.98 mm
